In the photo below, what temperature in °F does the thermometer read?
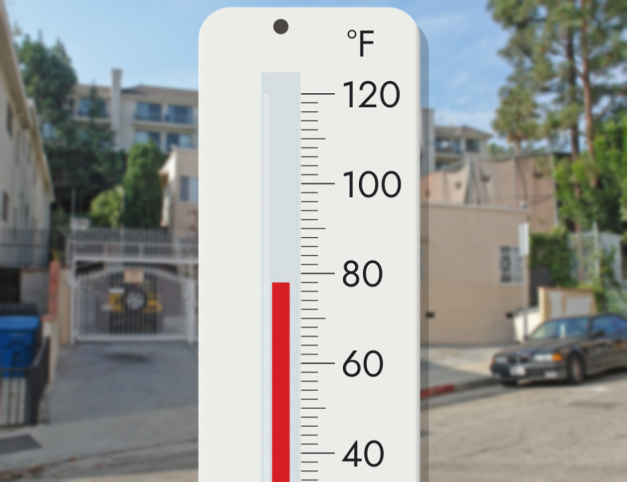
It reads 78 °F
